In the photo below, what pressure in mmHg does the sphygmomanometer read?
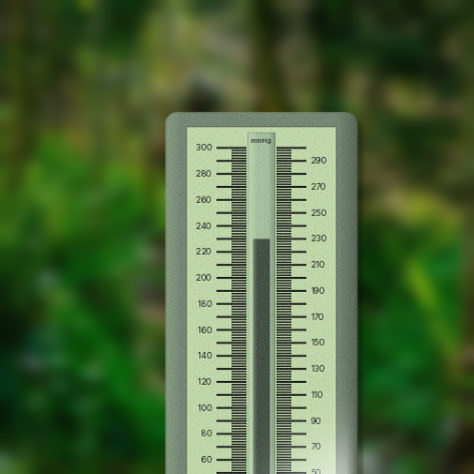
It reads 230 mmHg
